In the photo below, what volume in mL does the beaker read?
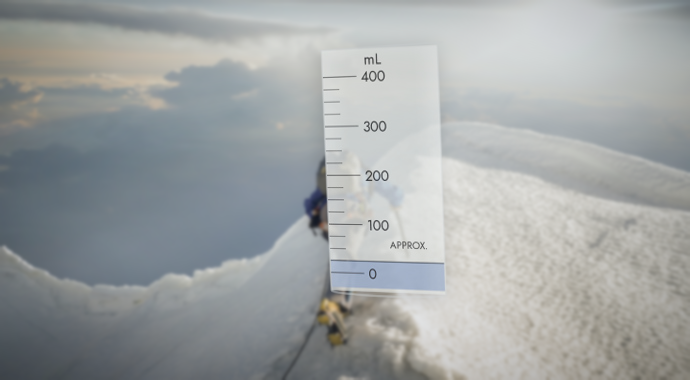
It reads 25 mL
